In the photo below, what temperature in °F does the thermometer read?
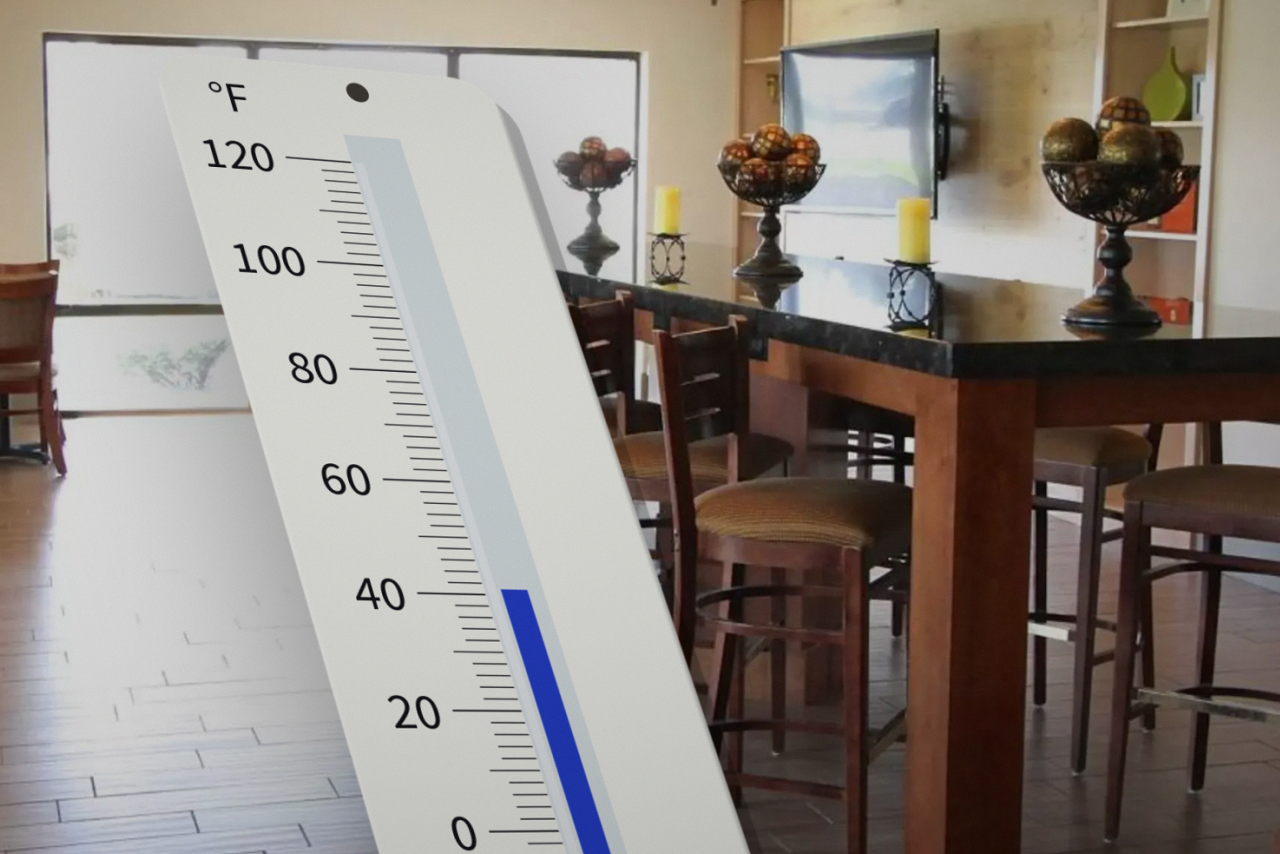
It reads 41 °F
